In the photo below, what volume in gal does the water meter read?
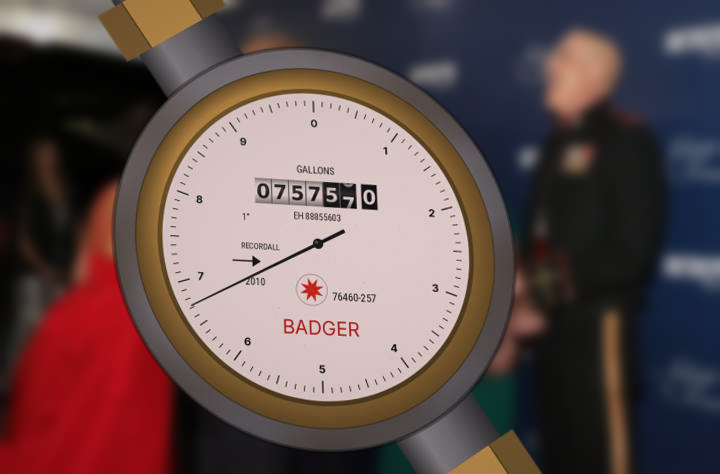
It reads 757566.7 gal
